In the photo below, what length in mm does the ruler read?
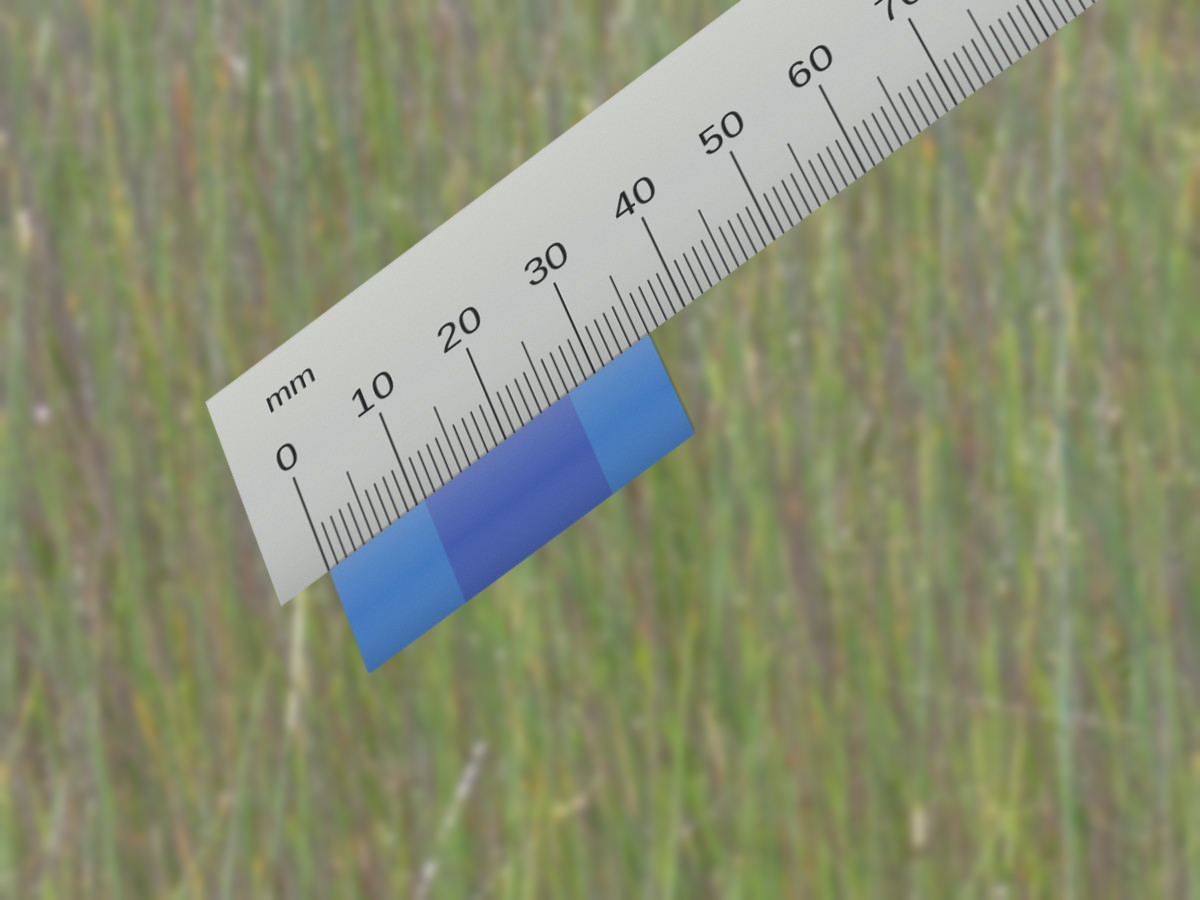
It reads 36 mm
